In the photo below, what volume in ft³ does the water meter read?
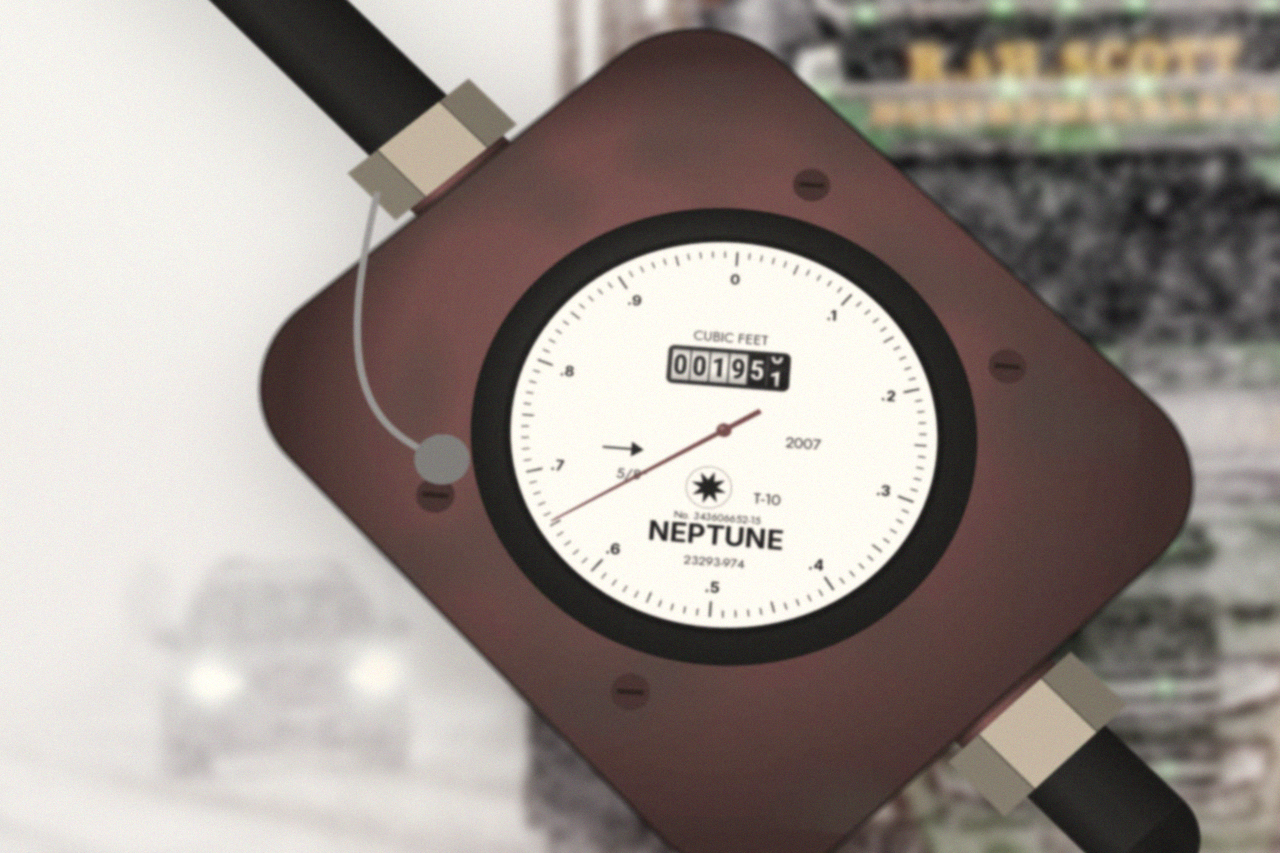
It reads 1950.65 ft³
